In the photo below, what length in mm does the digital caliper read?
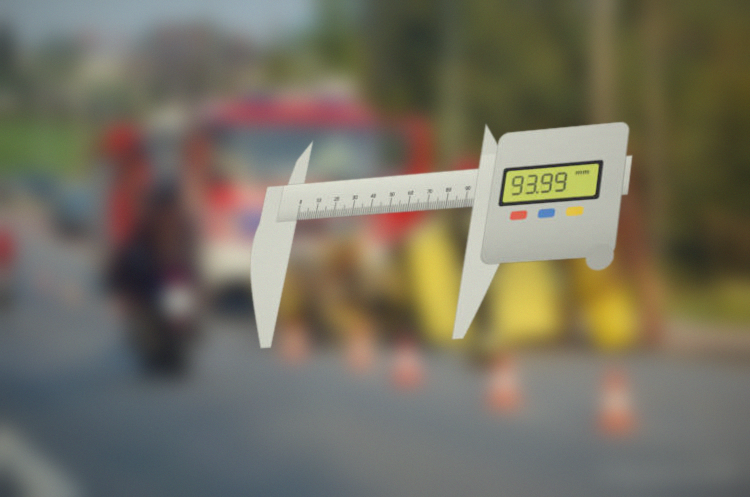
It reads 93.99 mm
